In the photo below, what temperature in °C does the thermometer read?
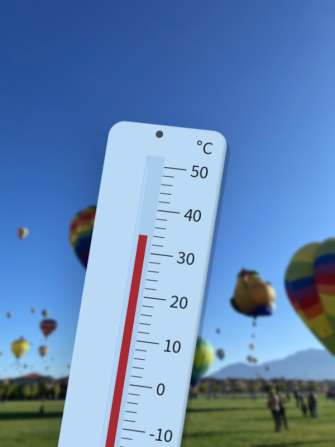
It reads 34 °C
